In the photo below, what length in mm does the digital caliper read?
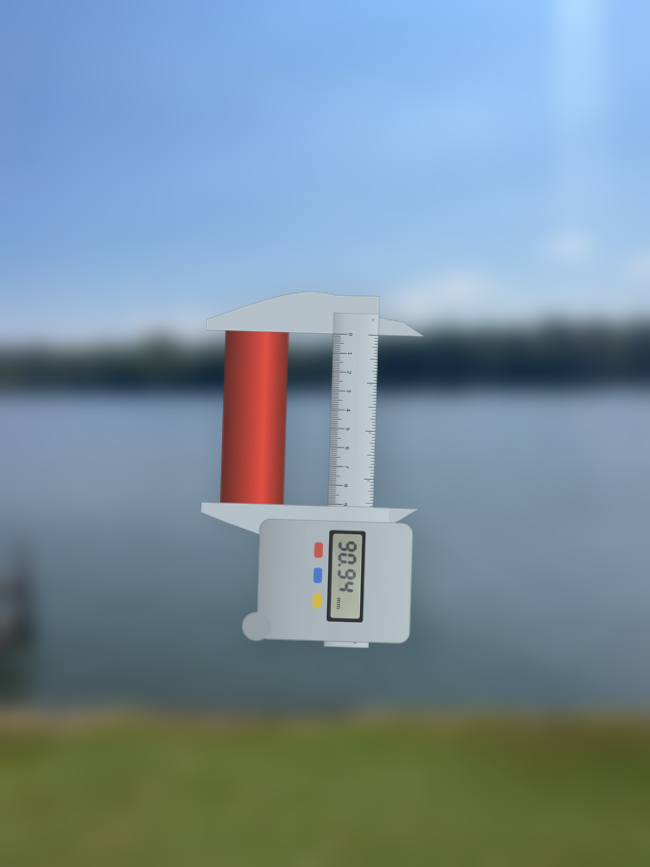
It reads 90.94 mm
